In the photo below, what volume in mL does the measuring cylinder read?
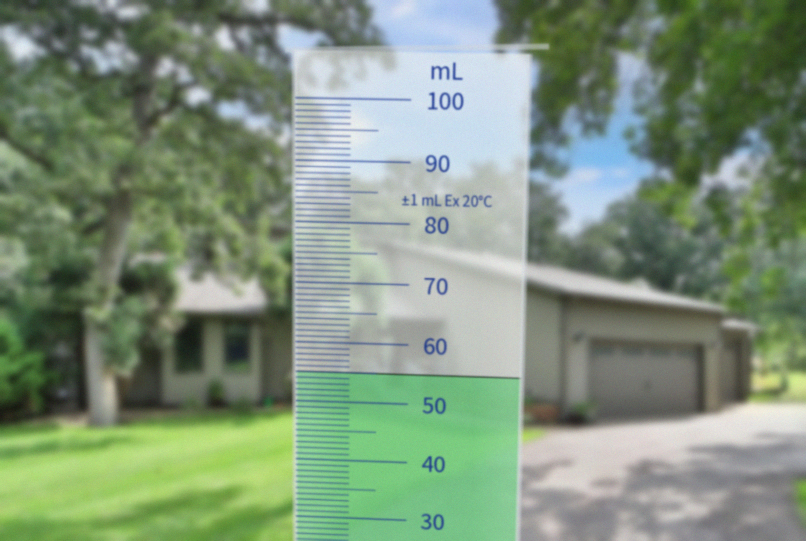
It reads 55 mL
